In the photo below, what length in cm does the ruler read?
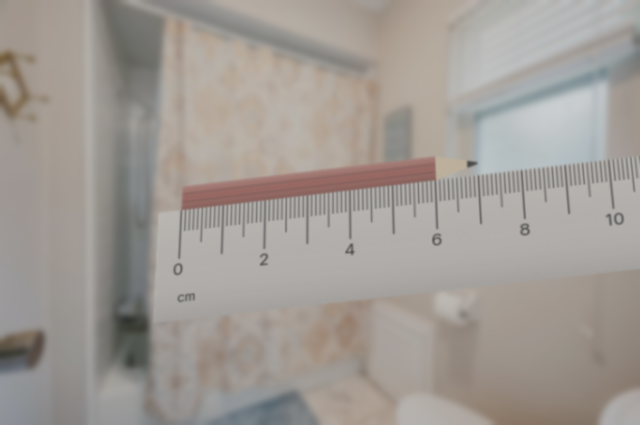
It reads 7 cm
